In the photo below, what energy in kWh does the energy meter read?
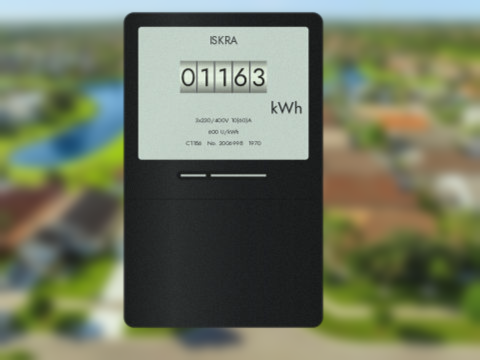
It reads 1163 kWh
